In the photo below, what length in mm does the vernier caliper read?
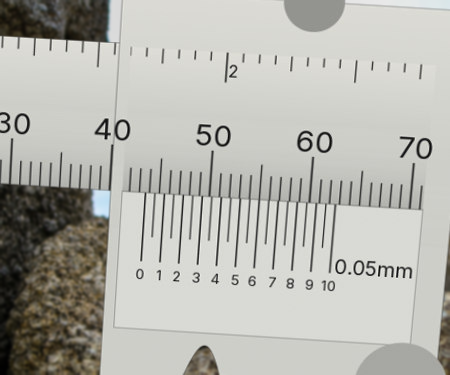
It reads 43.6 mm
